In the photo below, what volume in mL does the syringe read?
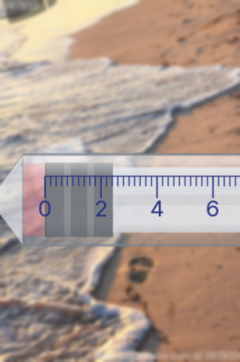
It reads 0 mL
